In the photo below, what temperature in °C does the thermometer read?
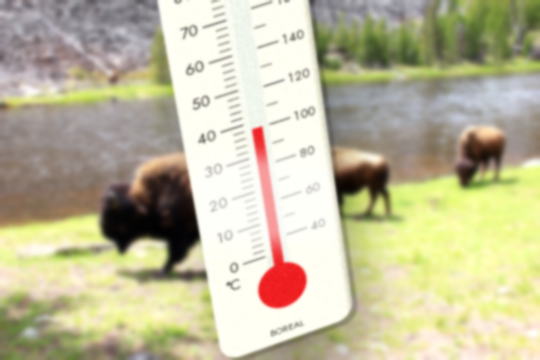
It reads 38 °C
